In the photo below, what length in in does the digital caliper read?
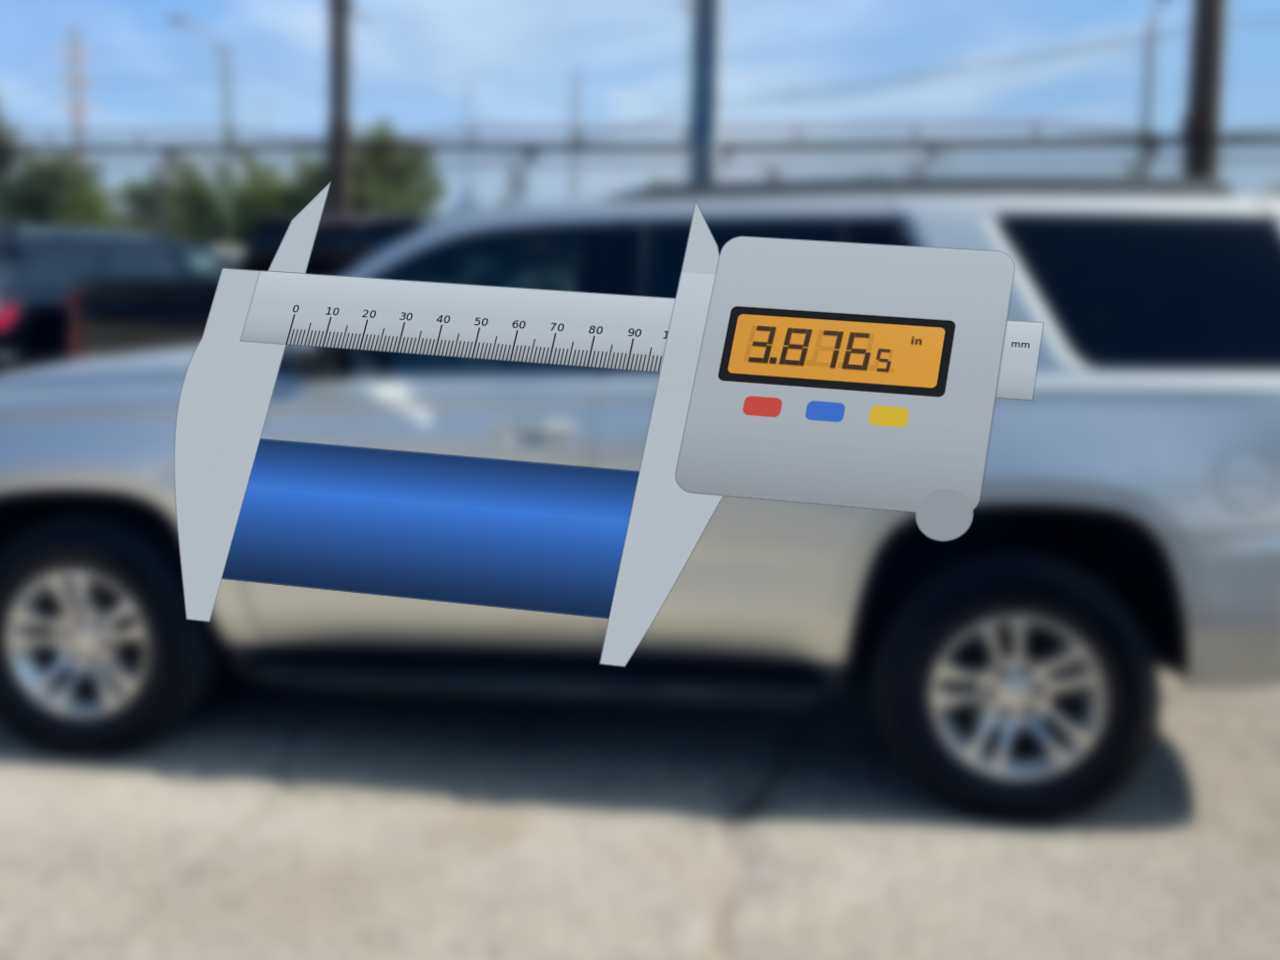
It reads 3.8765 in
